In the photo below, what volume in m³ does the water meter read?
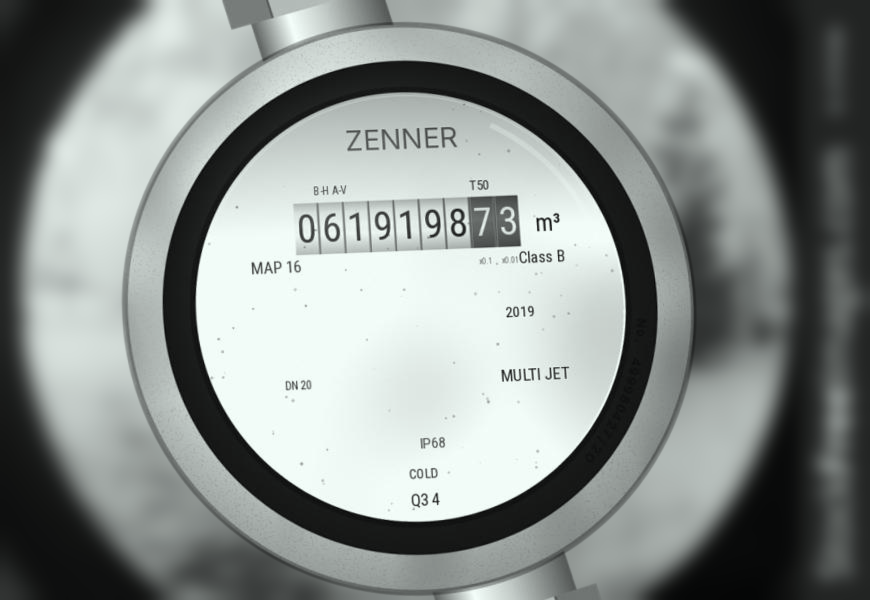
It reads 619198.73 m³
